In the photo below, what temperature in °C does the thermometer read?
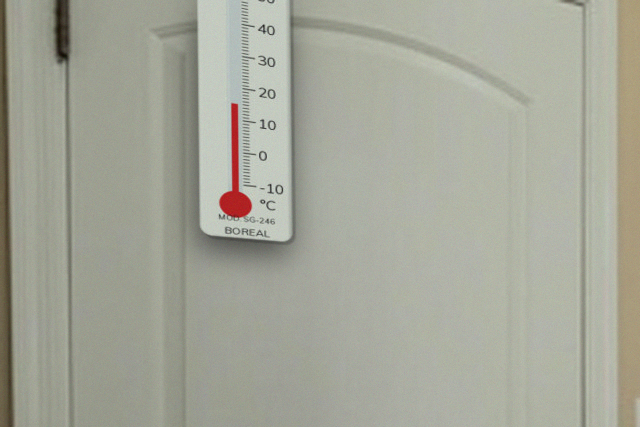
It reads 15 °C
